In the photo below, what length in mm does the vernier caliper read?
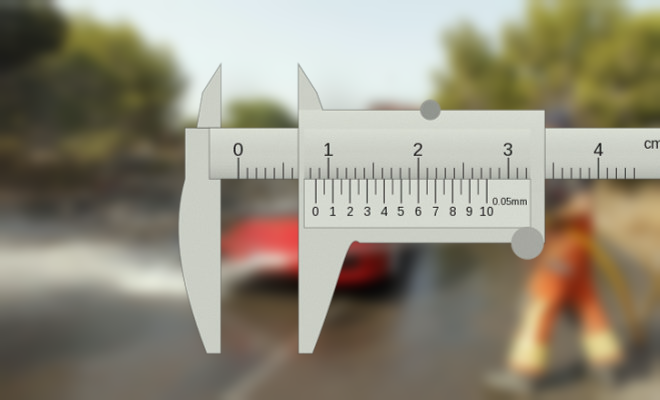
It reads 8.6 mm
